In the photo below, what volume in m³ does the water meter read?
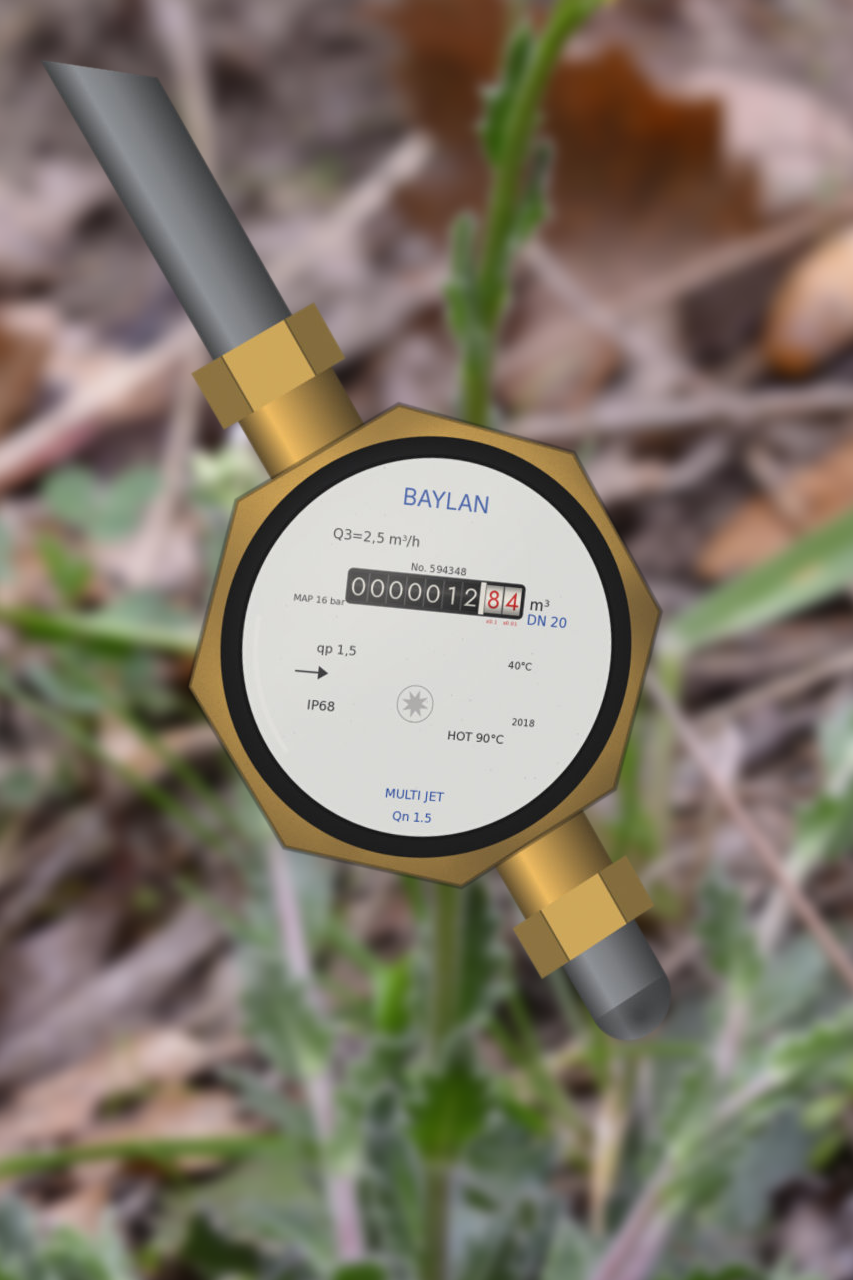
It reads 12.84 m³
